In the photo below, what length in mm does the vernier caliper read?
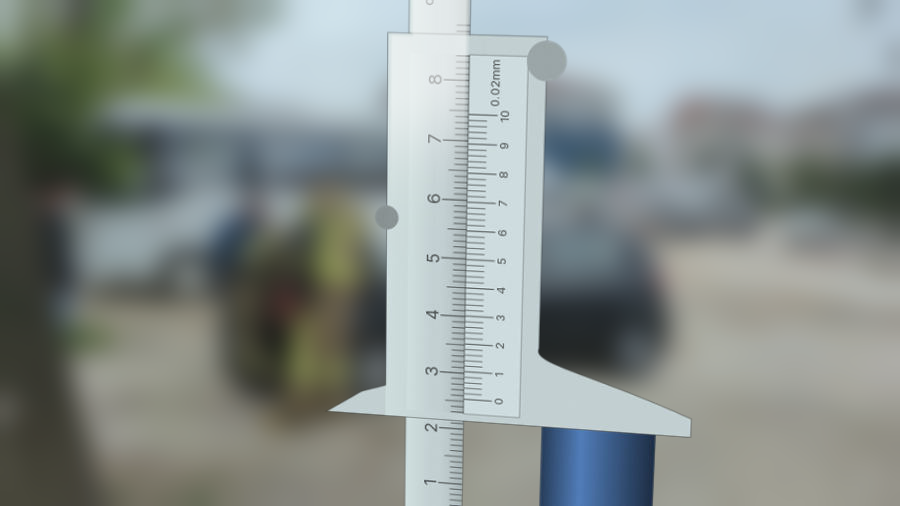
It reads 25.4 mm
